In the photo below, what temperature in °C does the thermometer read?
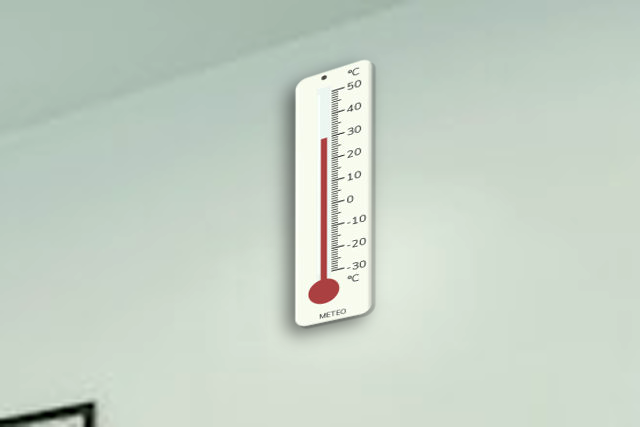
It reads 30 °C
